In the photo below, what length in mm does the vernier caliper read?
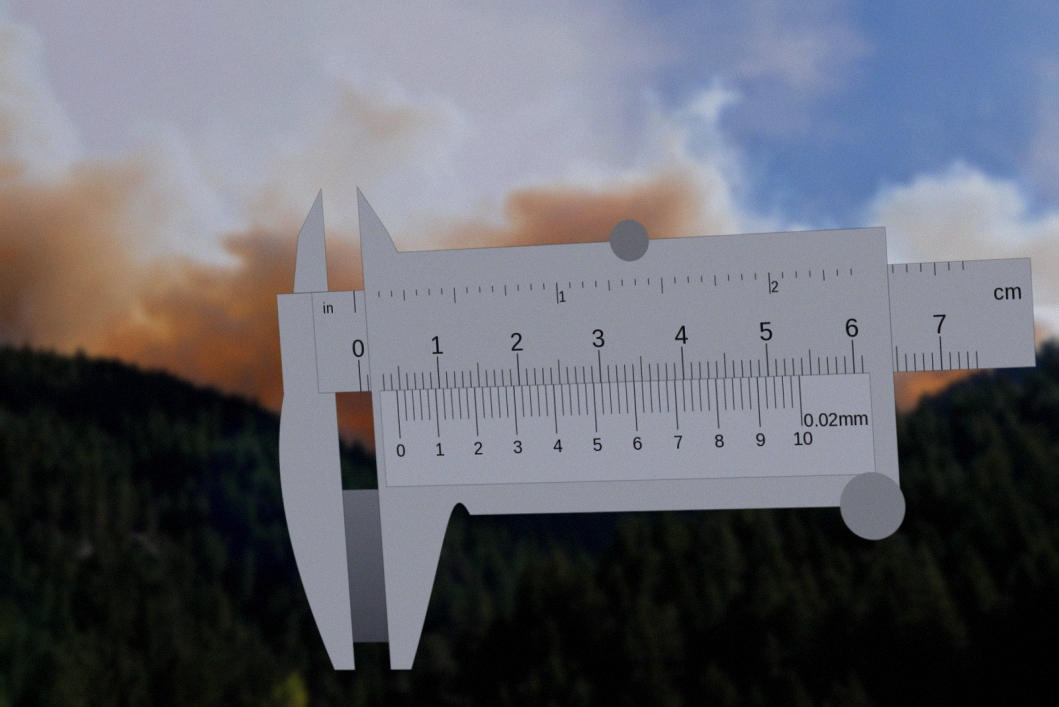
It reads 4.6 mm
